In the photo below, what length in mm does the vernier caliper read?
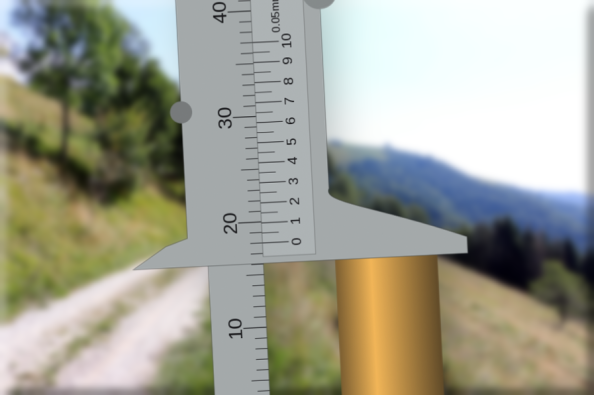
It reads 18.0 mm
